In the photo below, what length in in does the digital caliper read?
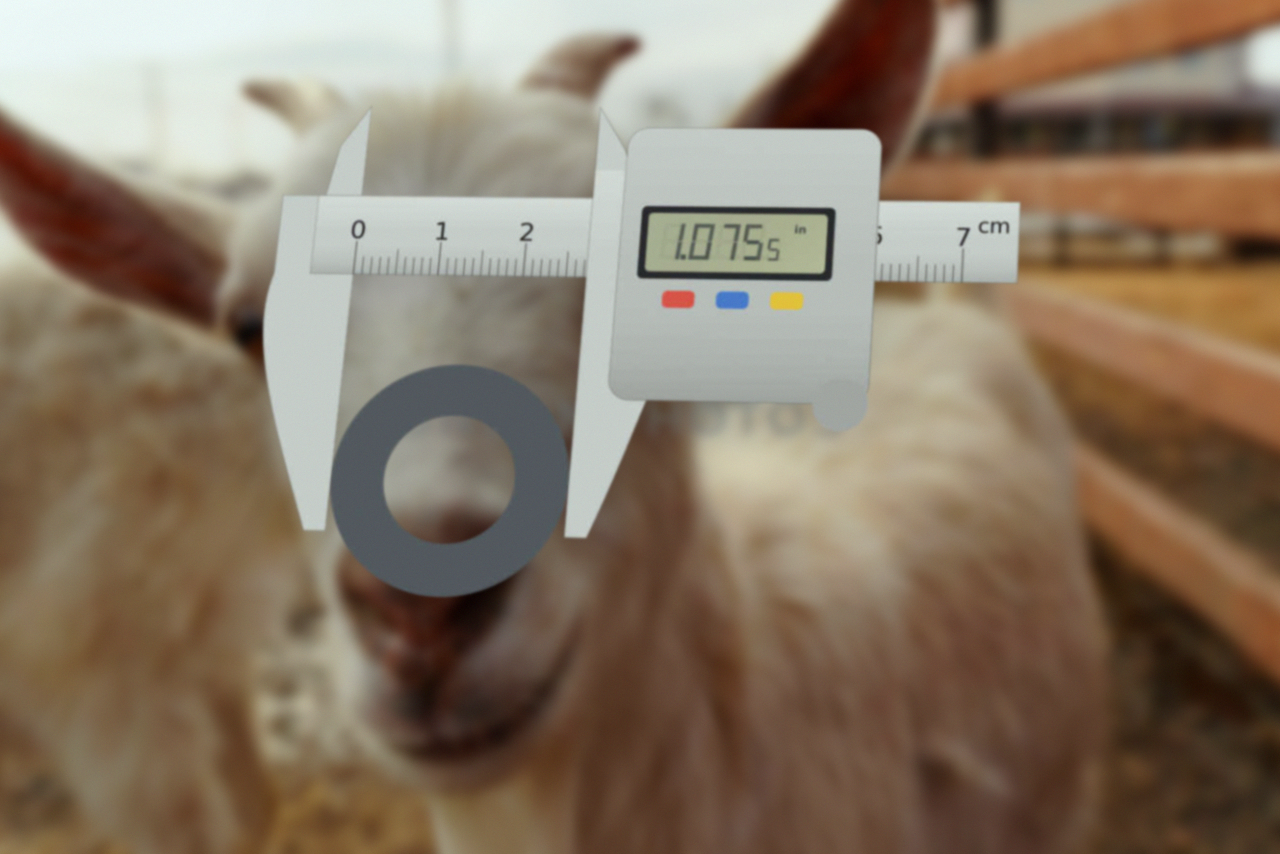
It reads 1.0755 in
